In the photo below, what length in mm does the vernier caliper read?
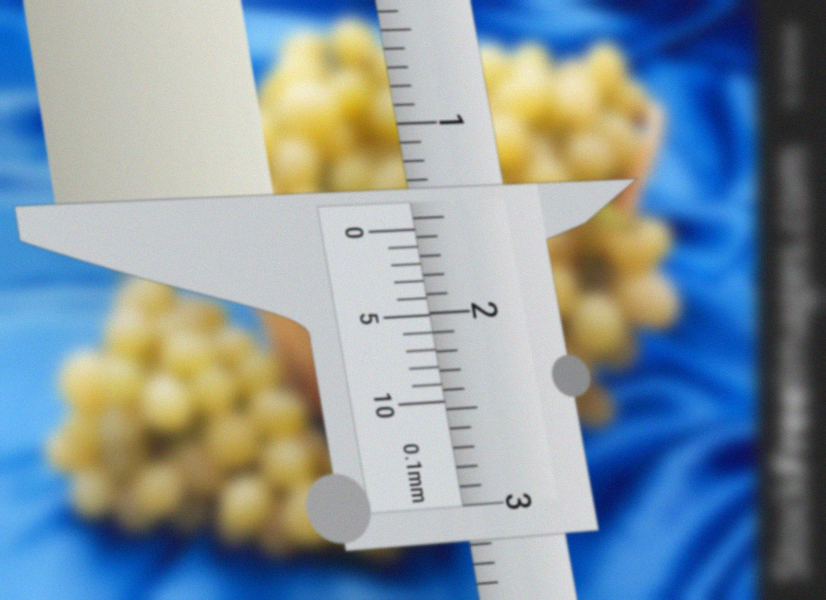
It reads 15.6 mm
